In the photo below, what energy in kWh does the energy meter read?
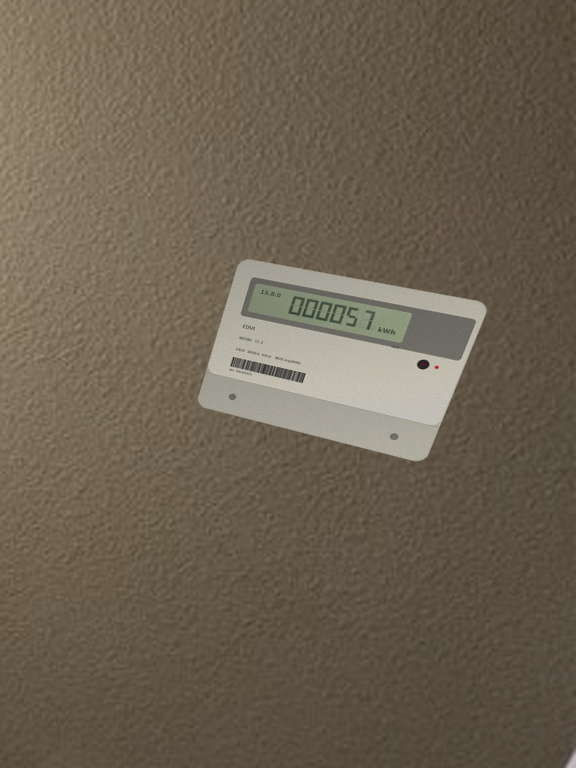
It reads 57 kWh
